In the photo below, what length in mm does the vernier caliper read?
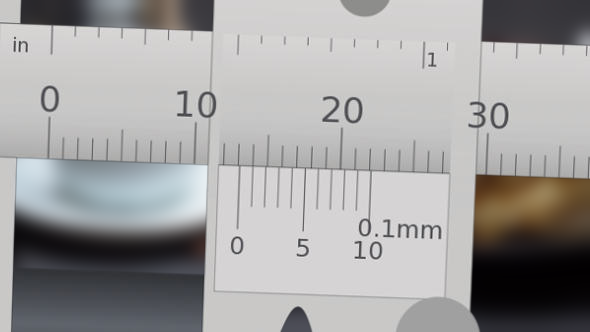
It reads 13.1 mm
